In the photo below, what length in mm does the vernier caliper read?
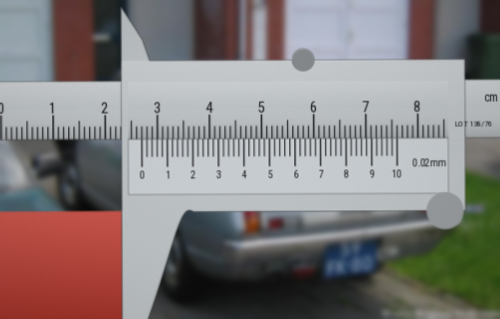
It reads 27.0 mm
